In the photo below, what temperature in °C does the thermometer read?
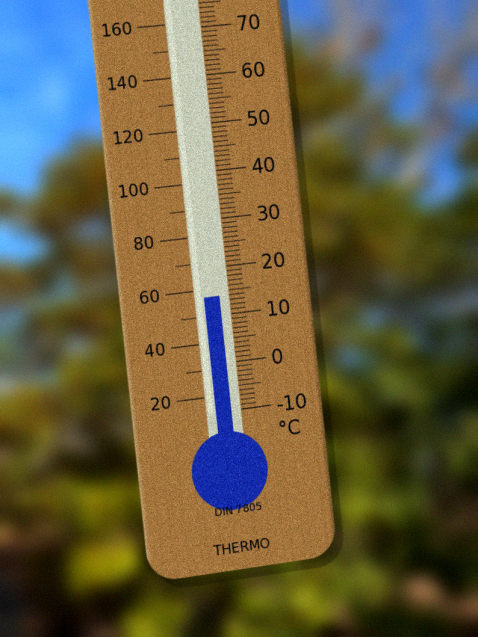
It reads 14 °C
